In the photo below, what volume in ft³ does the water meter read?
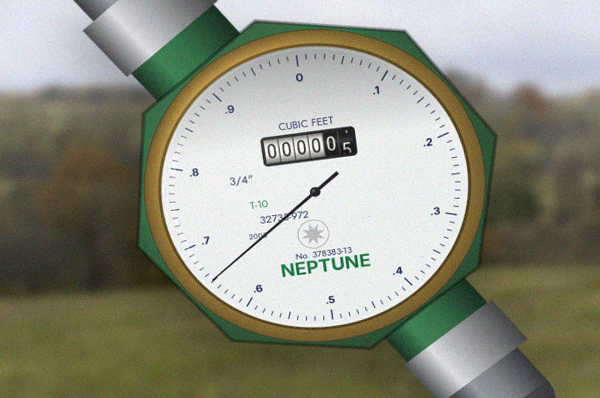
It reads 4.65 ft³
